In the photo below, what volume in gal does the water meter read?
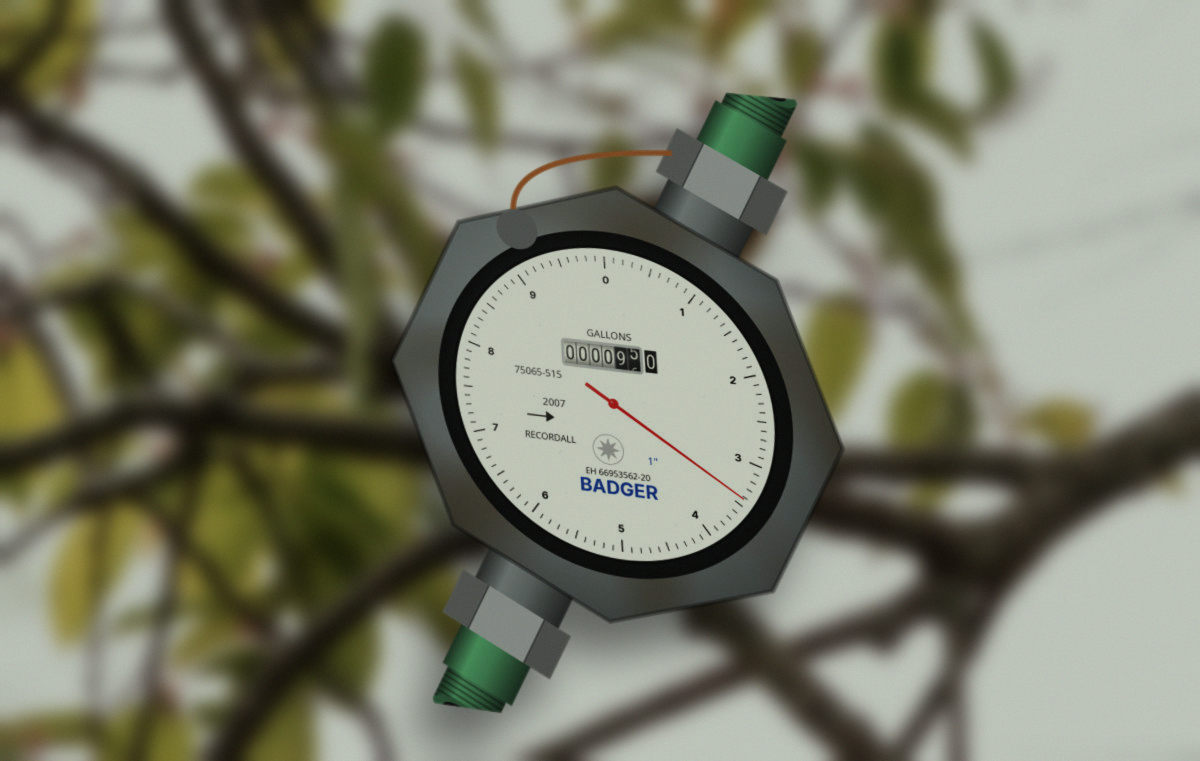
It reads 953.4 gal
